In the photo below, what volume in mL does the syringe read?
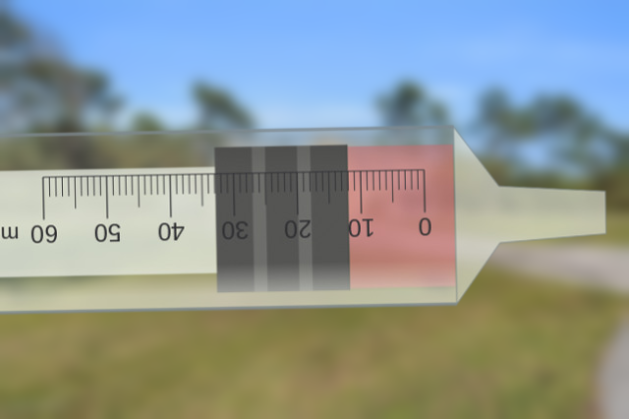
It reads 12 mL
